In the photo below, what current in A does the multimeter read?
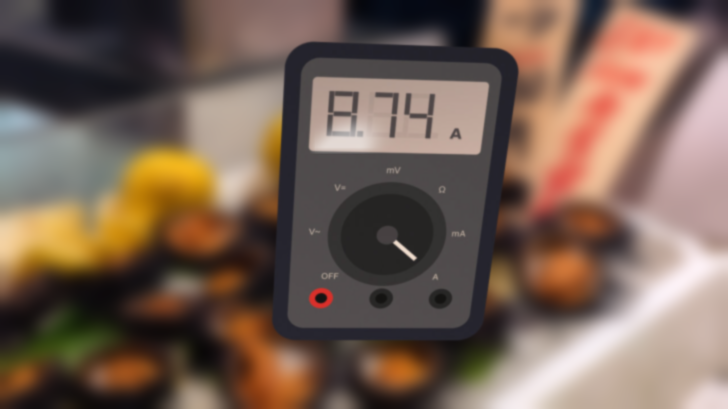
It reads 8.74 A
